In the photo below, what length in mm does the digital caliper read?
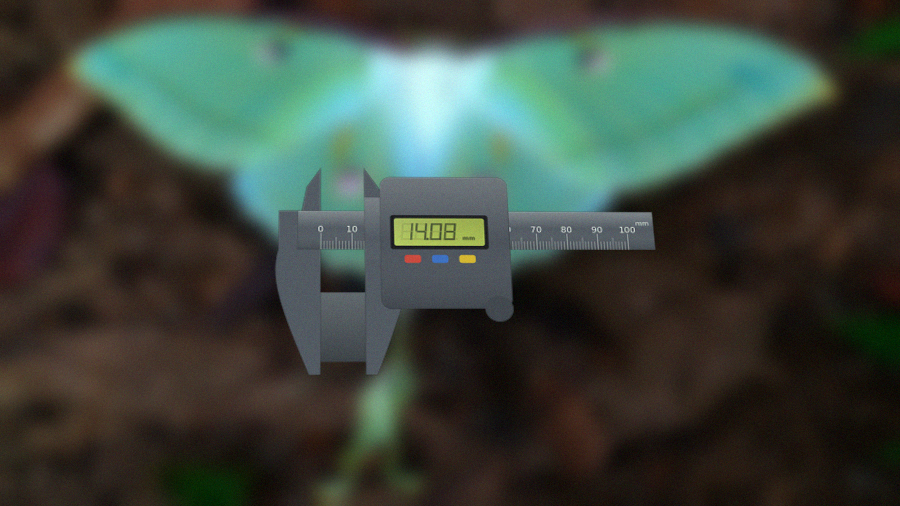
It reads 14.08 mm
